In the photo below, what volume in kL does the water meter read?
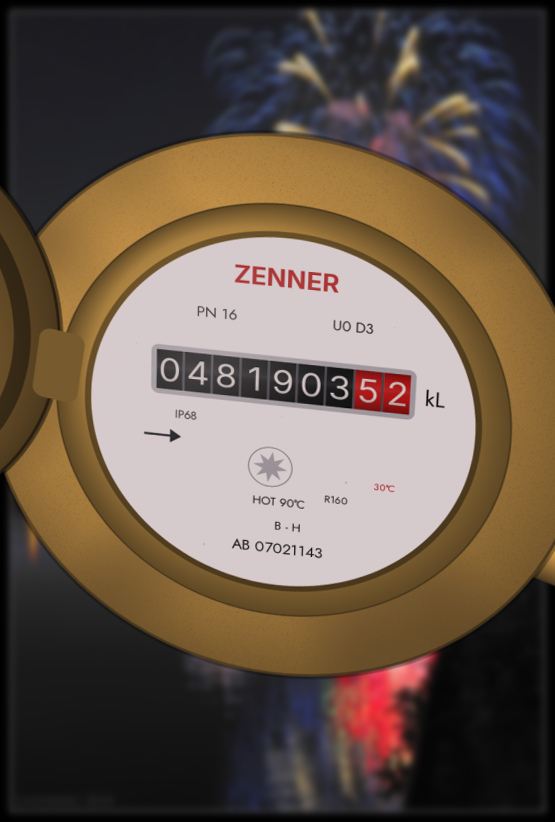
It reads 481903.52 kL
